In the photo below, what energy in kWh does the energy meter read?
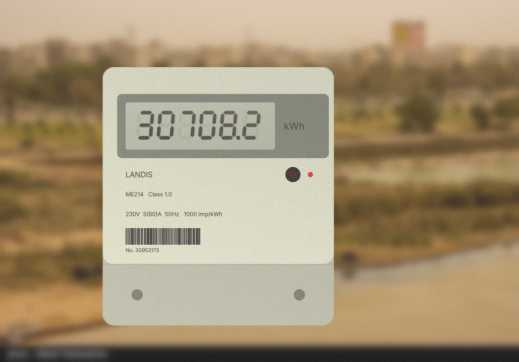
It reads 30708.2 kWh
